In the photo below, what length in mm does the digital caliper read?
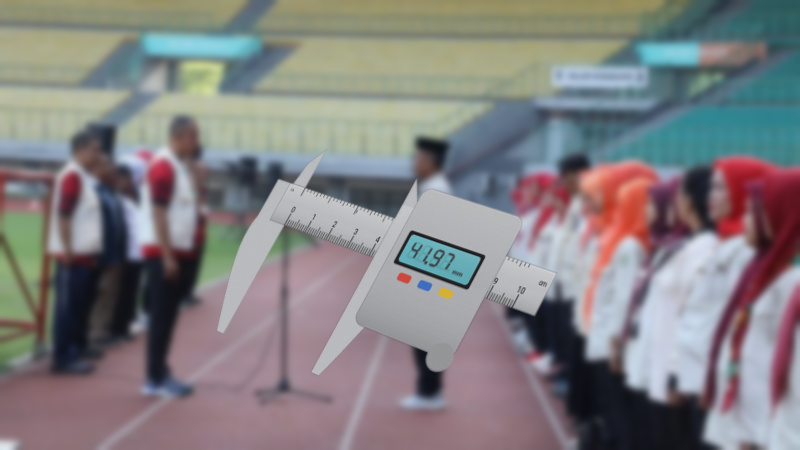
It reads 41.97 mm
